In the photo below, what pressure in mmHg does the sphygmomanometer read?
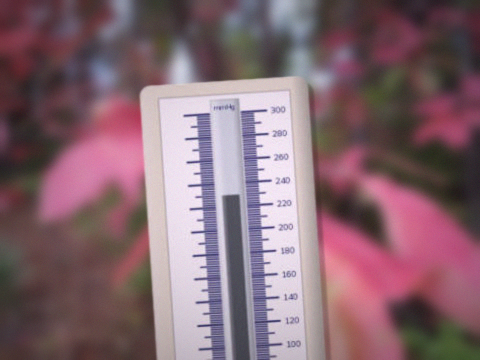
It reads 230 mmHg
